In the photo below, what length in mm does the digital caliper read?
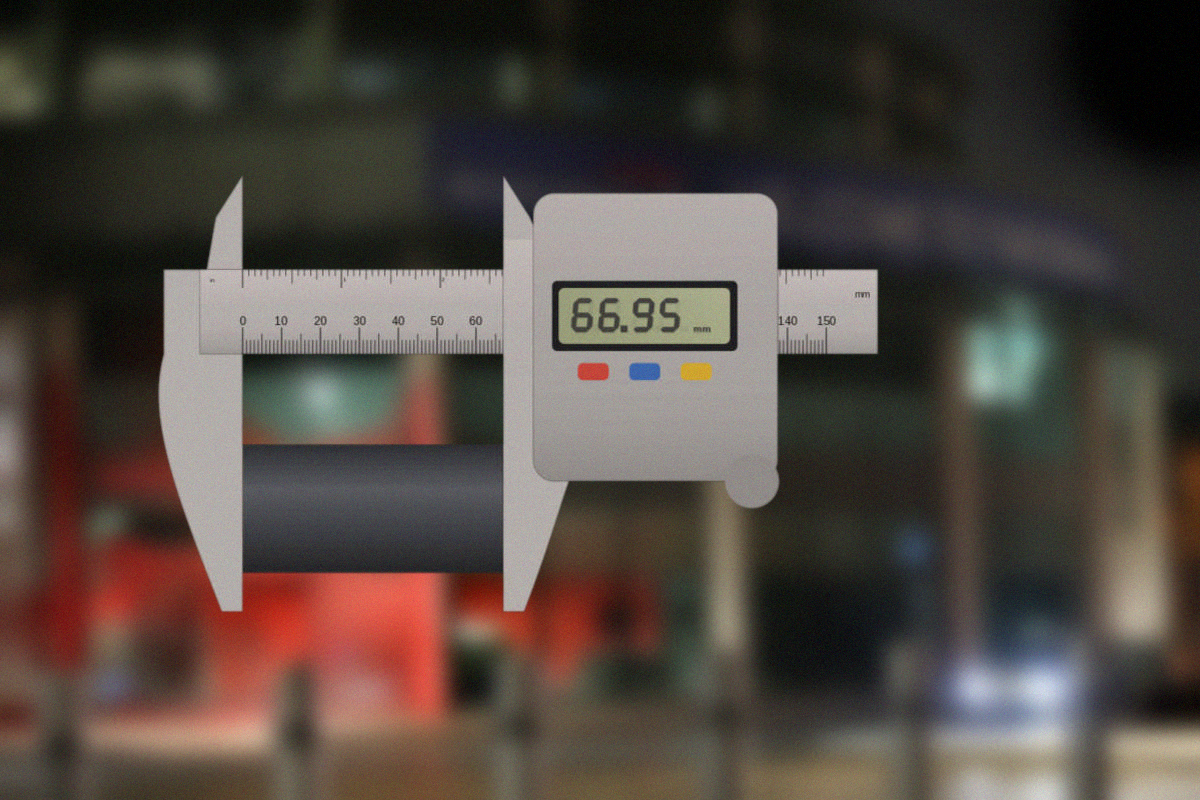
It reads 66.95 mm
